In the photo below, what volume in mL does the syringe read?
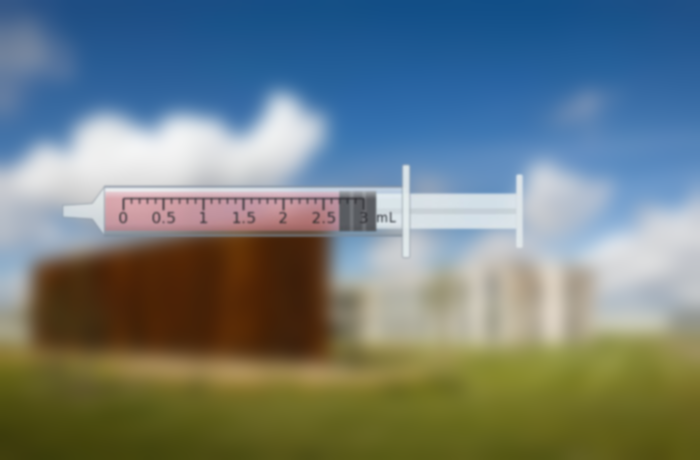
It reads 2.7 mL
